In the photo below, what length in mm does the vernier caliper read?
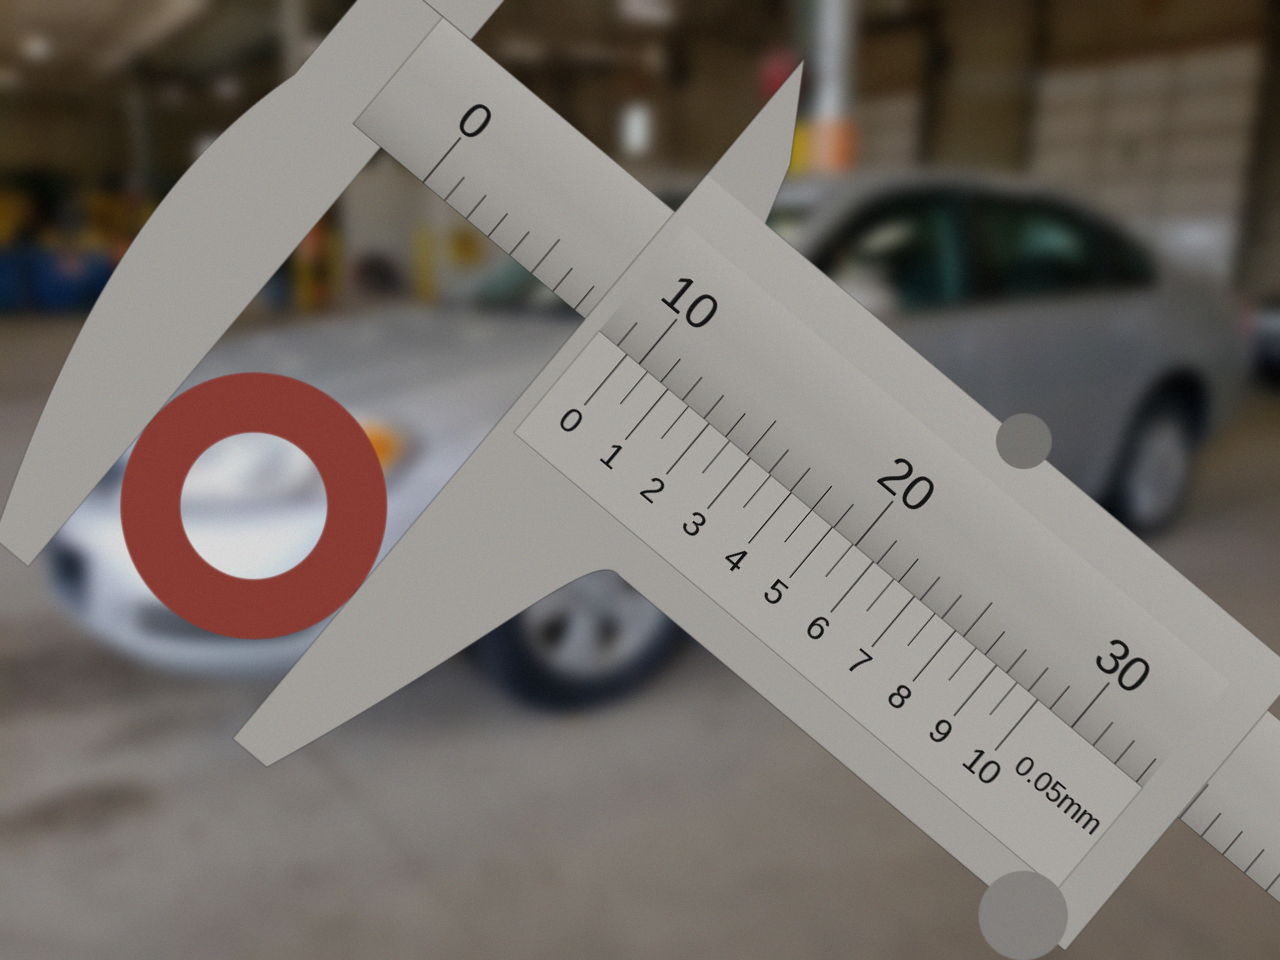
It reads 9.45 mm
